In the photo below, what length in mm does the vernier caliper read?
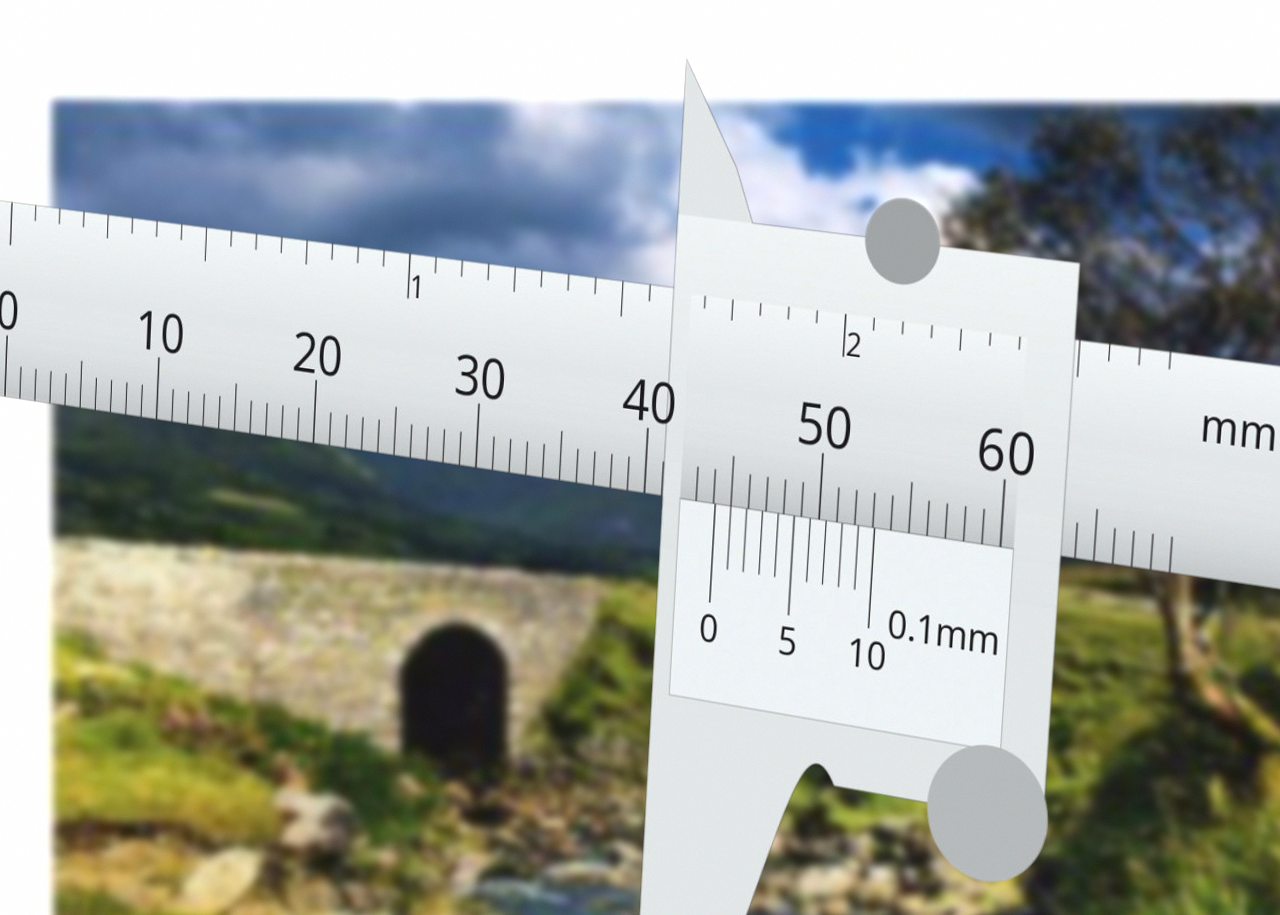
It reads 44.1 mm
